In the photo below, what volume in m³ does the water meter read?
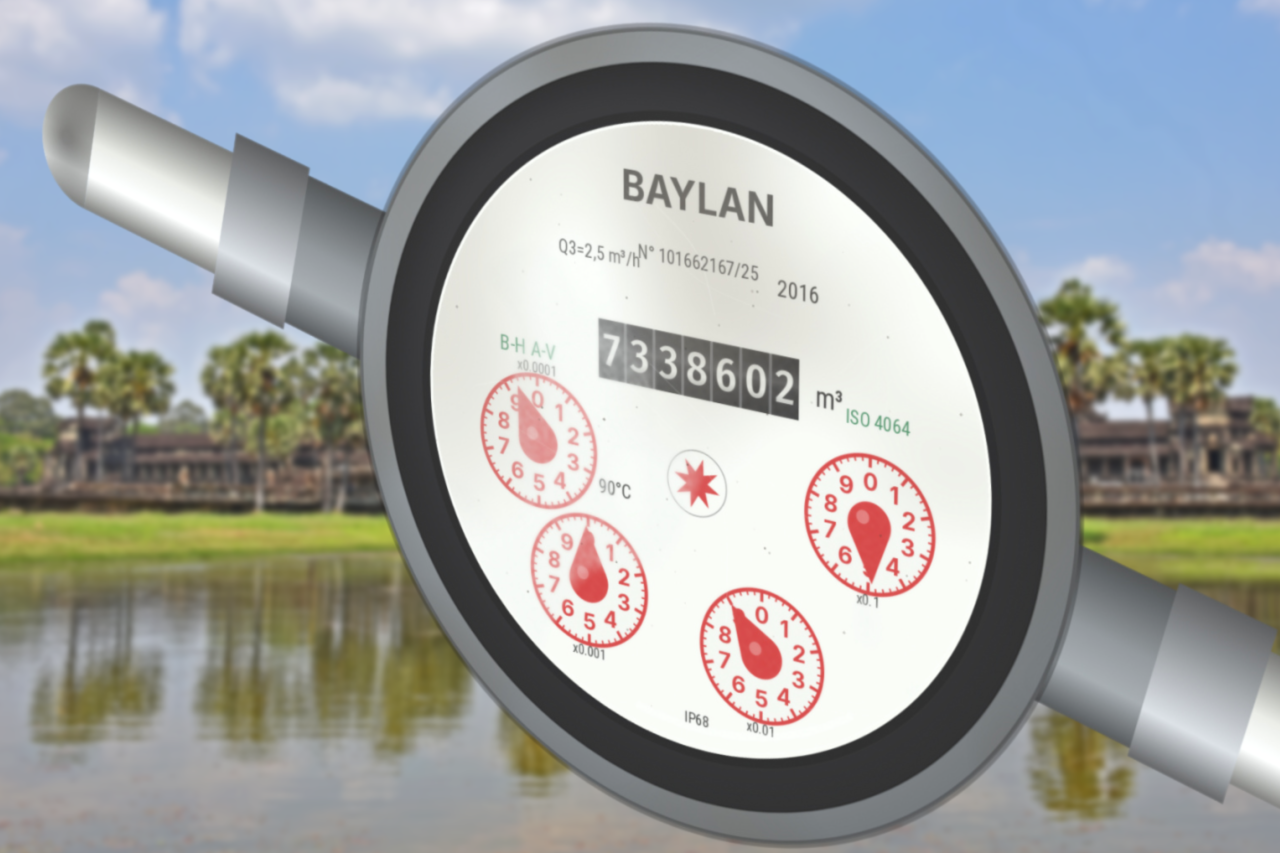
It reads 7338602.4899 m³
